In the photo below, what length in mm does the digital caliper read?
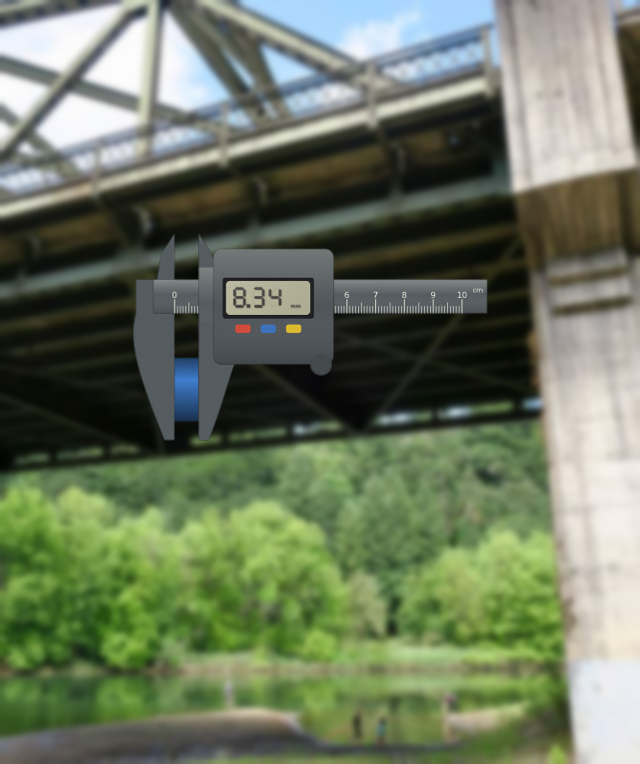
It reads 8.34 mm
